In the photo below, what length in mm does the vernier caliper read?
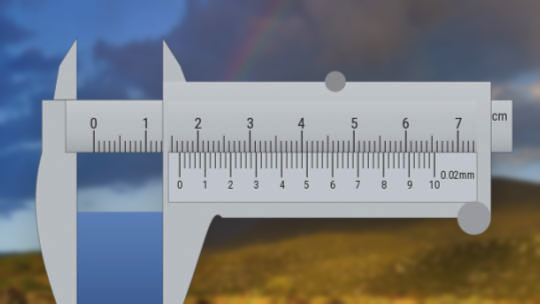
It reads 16.5 mm
